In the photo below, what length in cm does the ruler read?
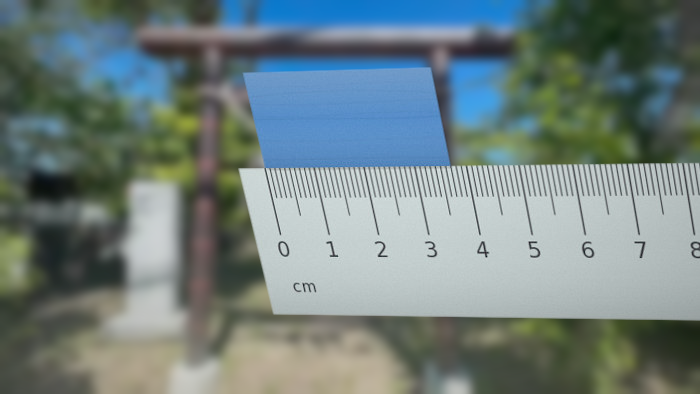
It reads 3.7 cm
